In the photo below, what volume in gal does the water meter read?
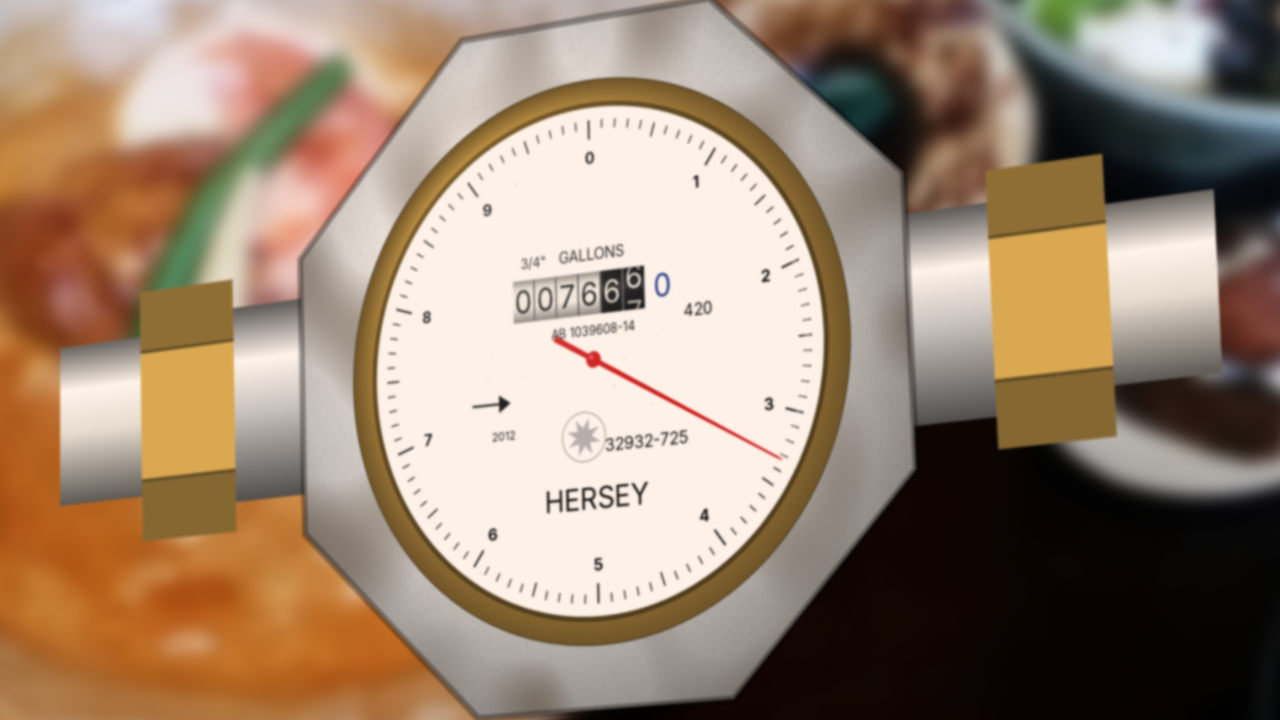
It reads 76663.3 gal
